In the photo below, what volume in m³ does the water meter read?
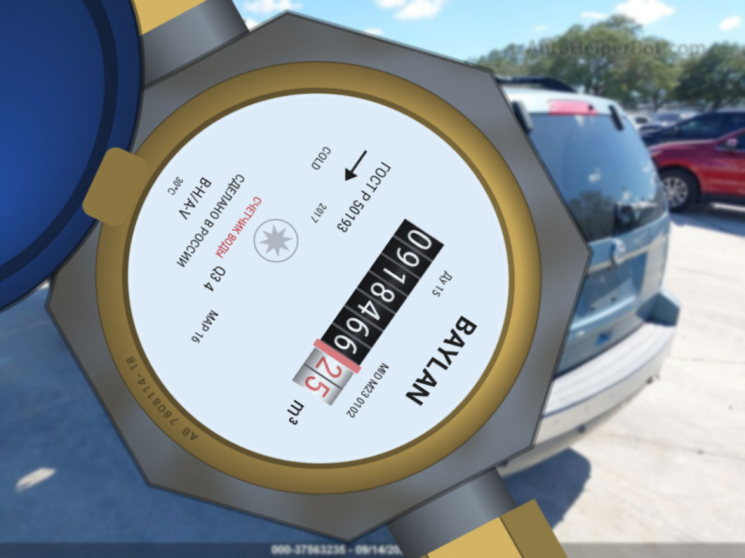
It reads 918466.25 m³
